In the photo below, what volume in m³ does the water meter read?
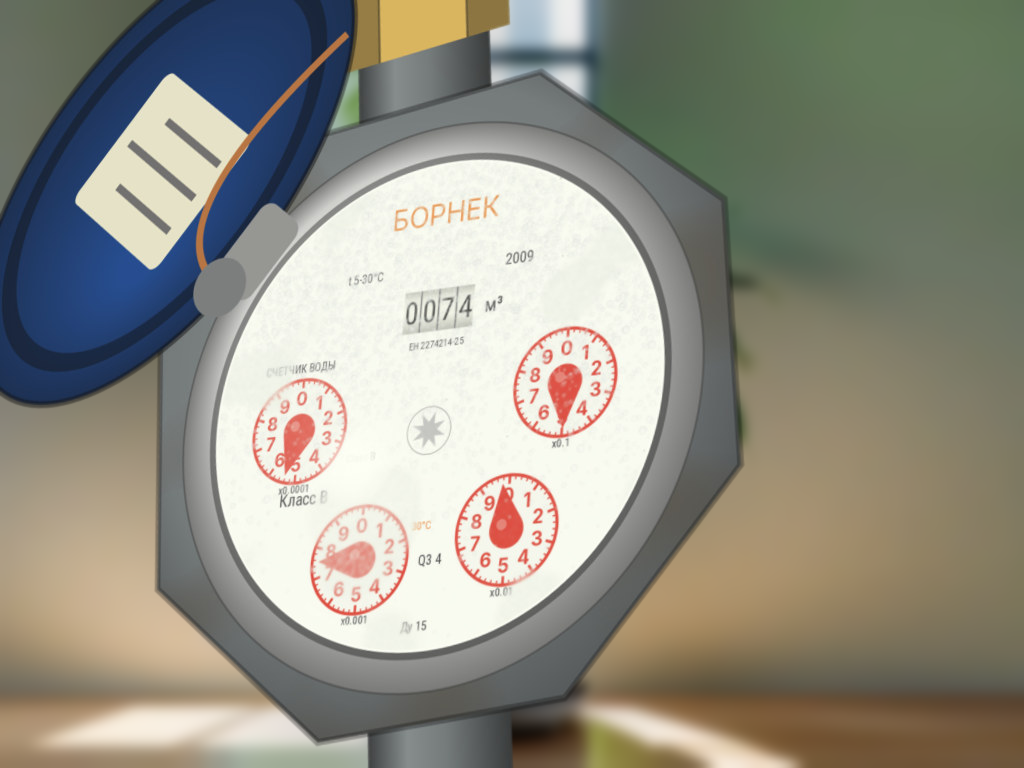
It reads 74.4975 m³
